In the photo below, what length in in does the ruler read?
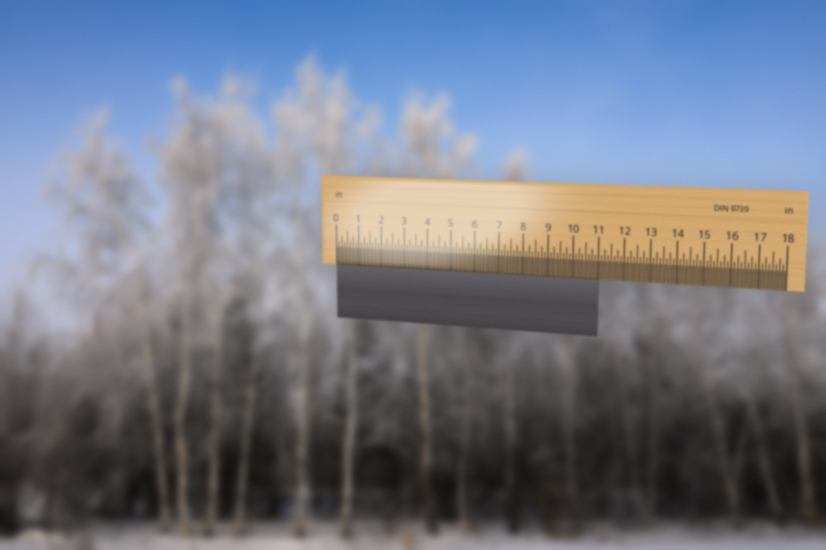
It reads 11 in
